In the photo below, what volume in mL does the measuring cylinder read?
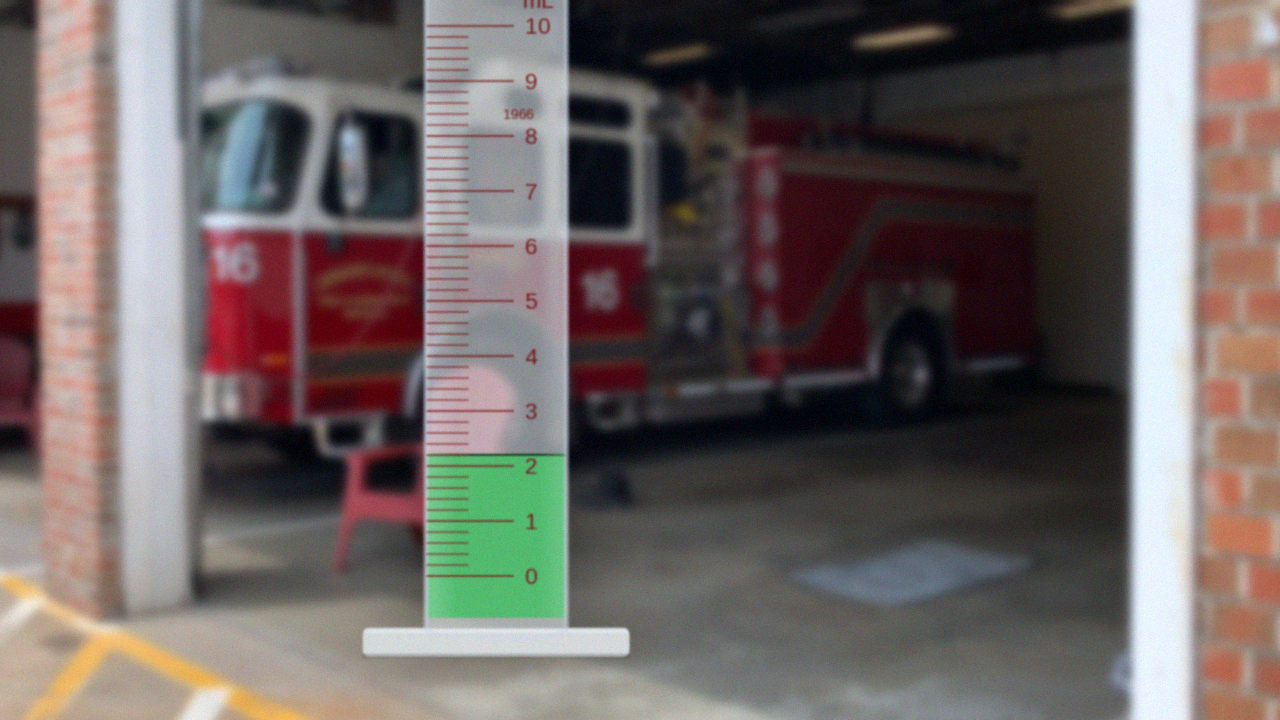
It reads 2.2 mL
